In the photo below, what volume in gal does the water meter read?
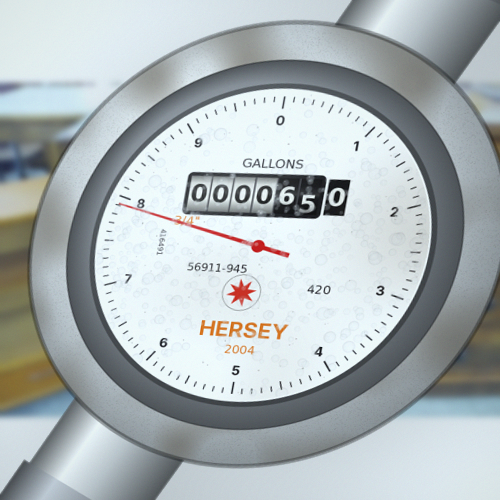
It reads 647.9 gal
